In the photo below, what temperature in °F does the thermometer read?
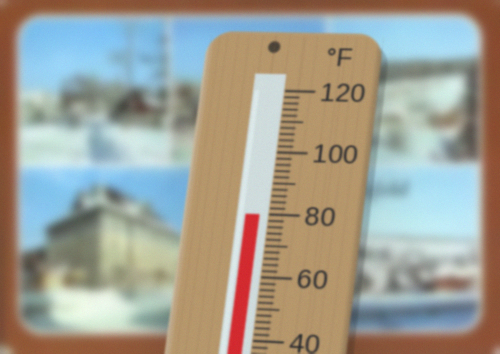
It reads 80 °F
